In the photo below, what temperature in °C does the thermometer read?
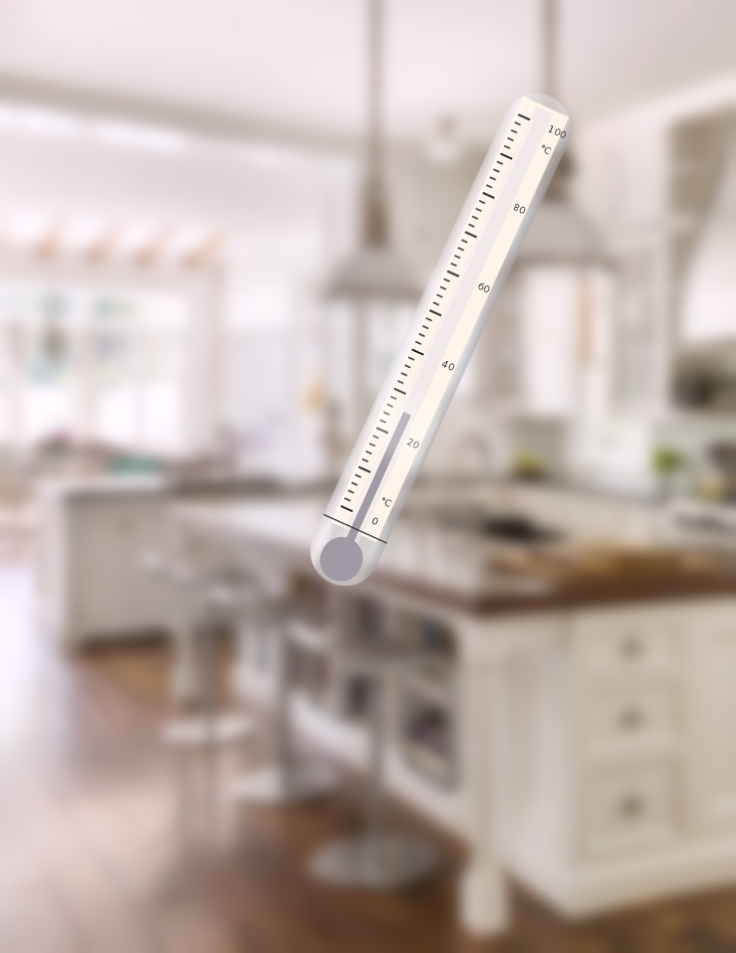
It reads 26 °C
